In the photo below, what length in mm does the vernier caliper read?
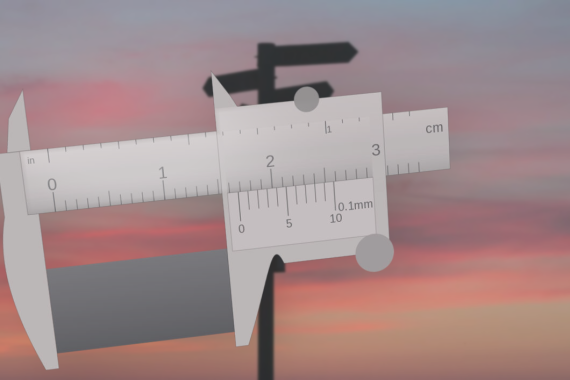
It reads 16.8 mm
